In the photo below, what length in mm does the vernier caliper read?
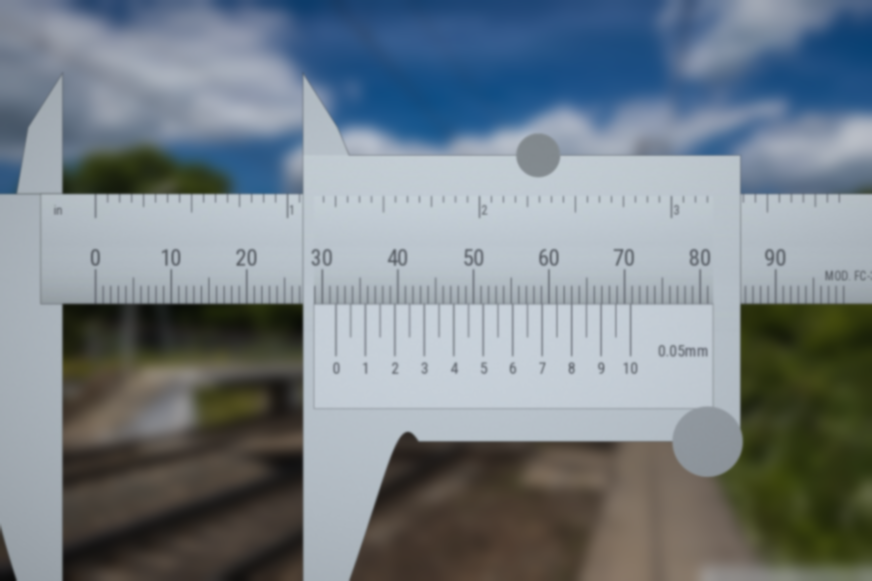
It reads 31.8 mm
